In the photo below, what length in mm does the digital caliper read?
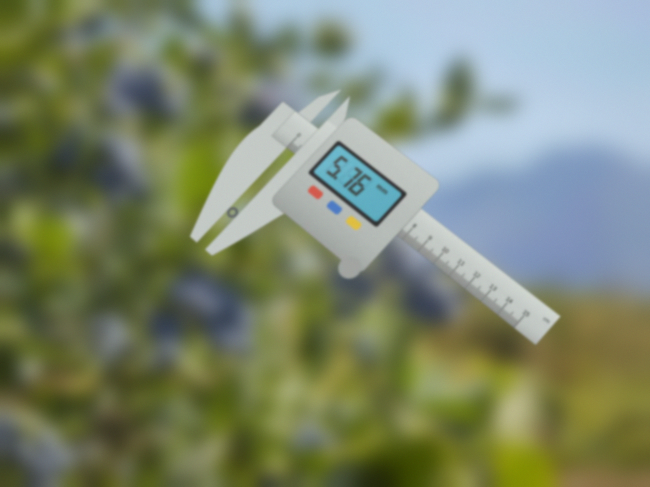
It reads 5.76 mm
